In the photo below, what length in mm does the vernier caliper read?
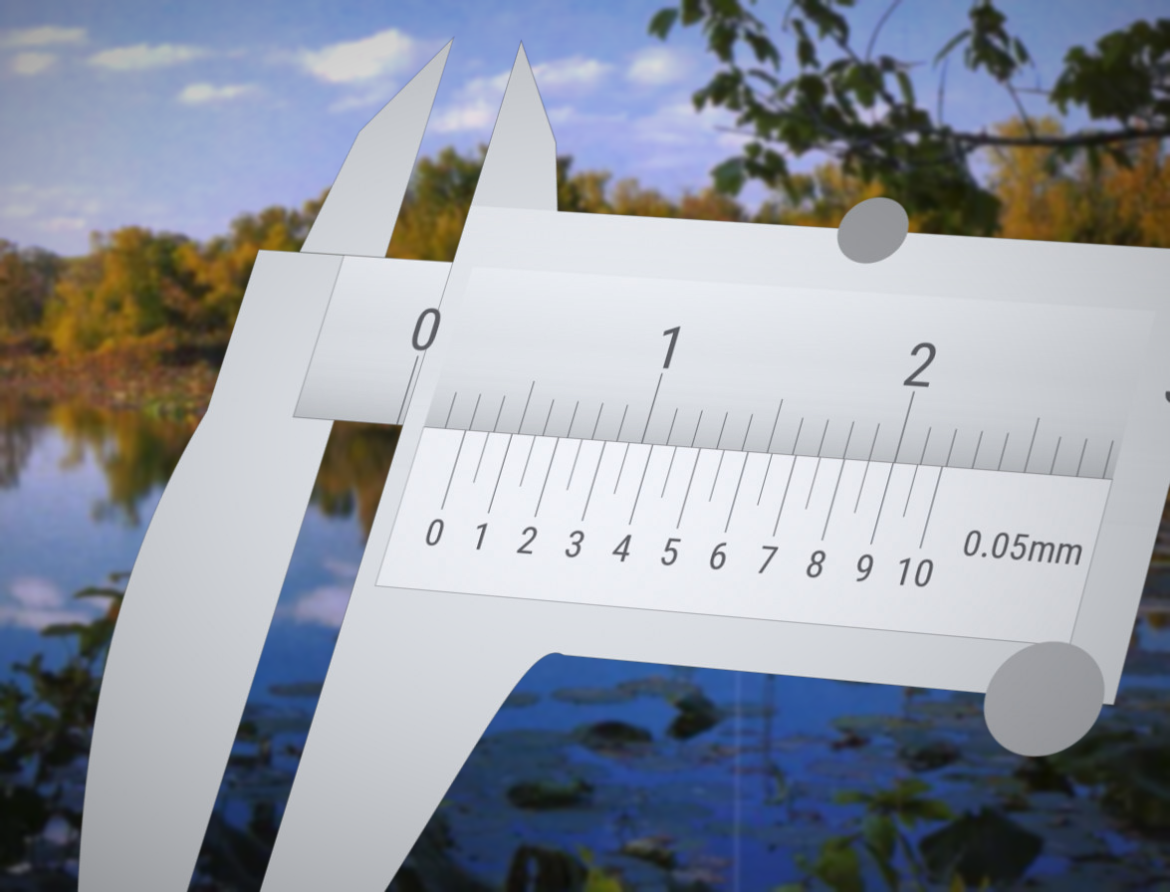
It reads 2.85 mm
